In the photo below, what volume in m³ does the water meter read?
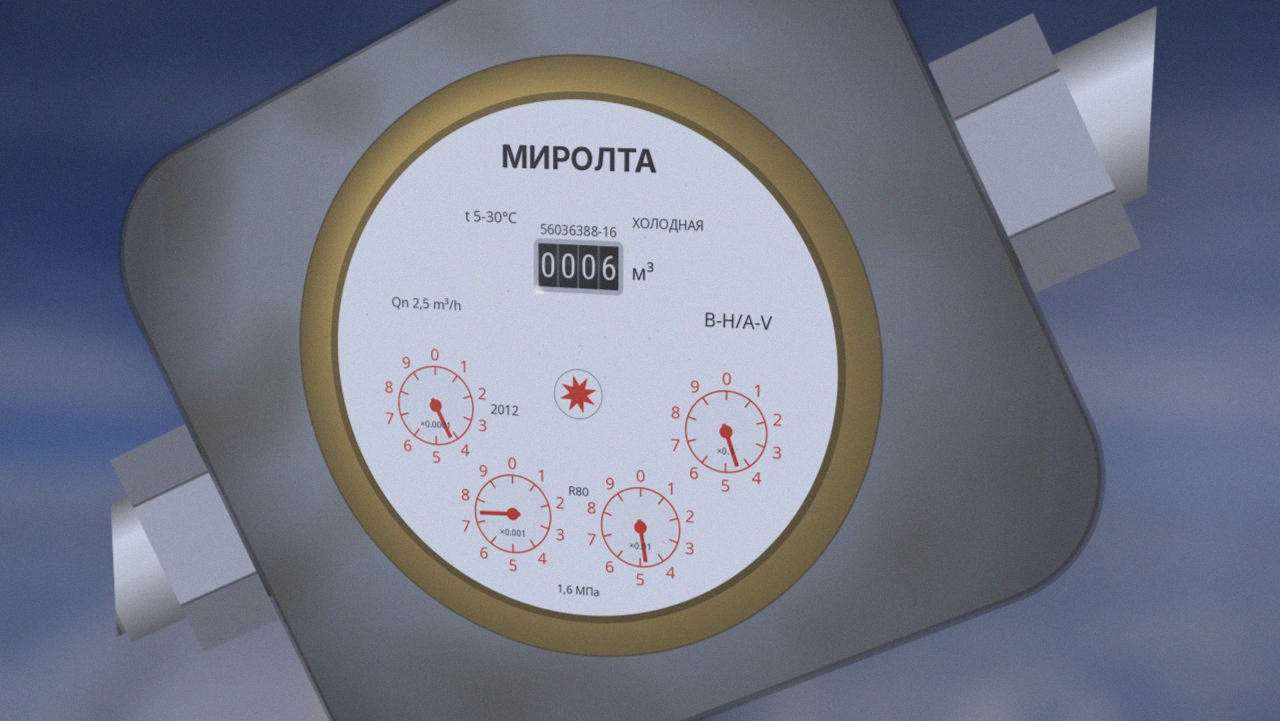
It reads 6.4474 m³
